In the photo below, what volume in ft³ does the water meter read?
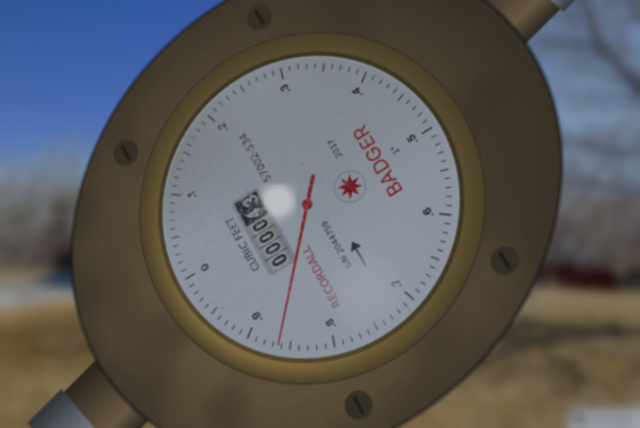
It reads 42.86 ft³
